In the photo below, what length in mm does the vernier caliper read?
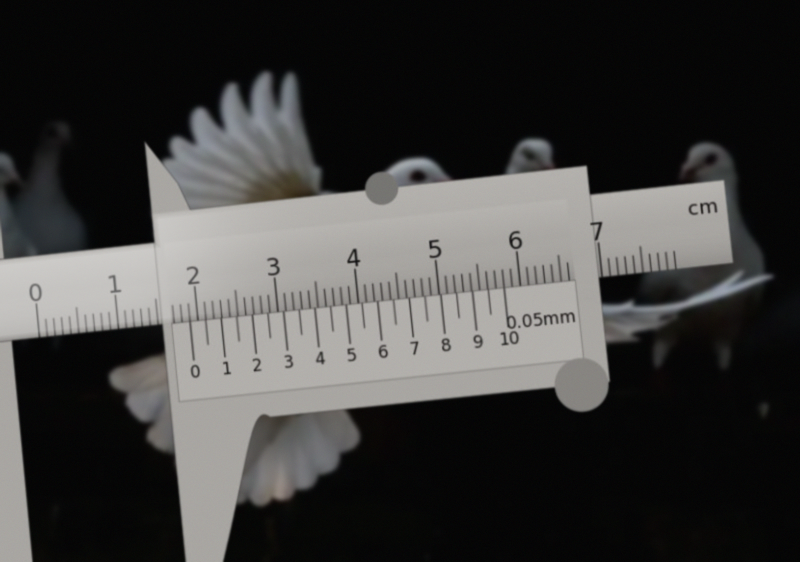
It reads 19.0 mm
